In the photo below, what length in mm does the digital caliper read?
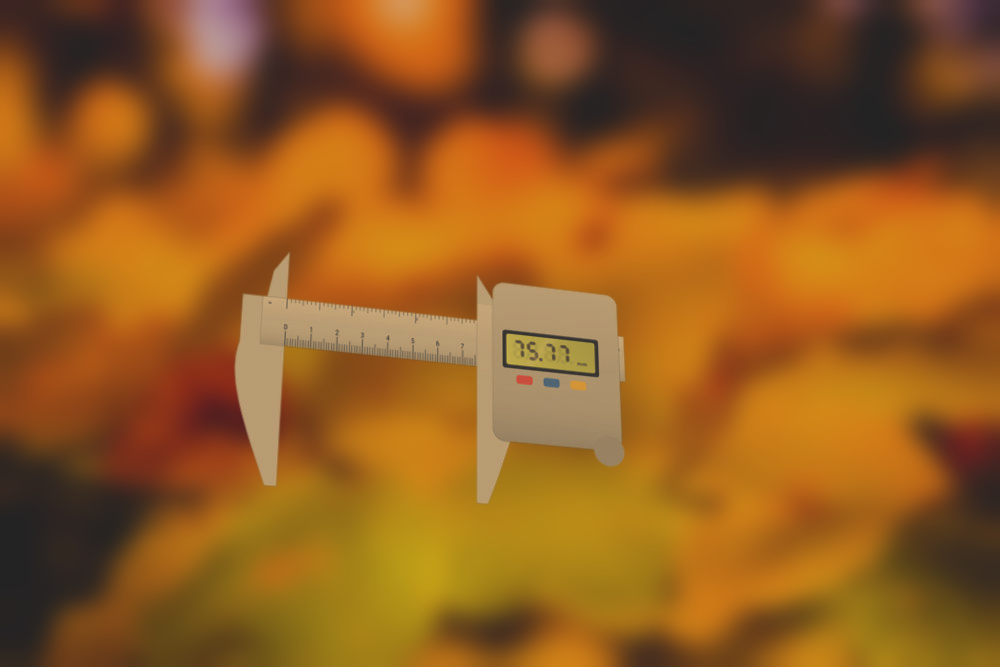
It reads 75.77 mm
